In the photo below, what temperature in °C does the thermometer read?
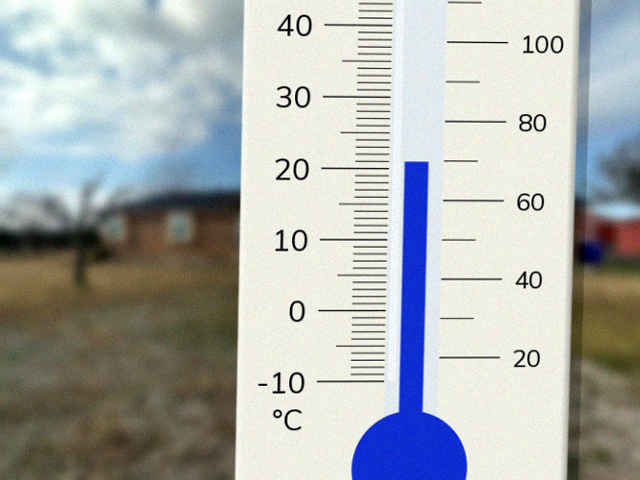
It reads 21 °C
